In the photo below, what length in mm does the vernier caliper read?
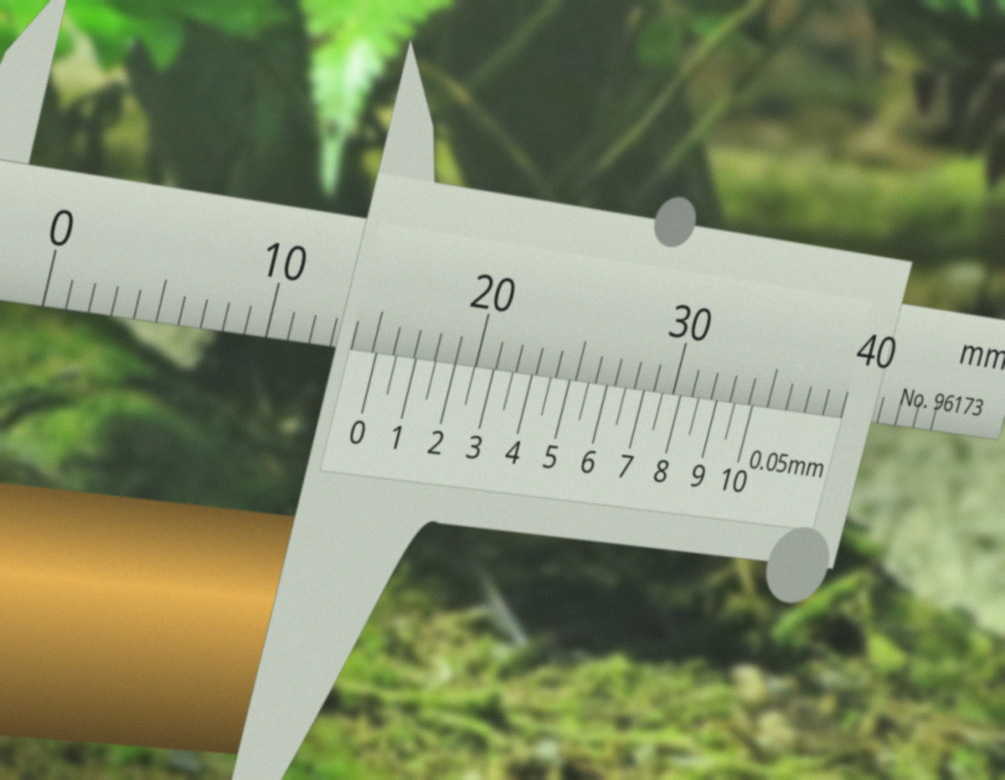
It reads 15.2 mm
